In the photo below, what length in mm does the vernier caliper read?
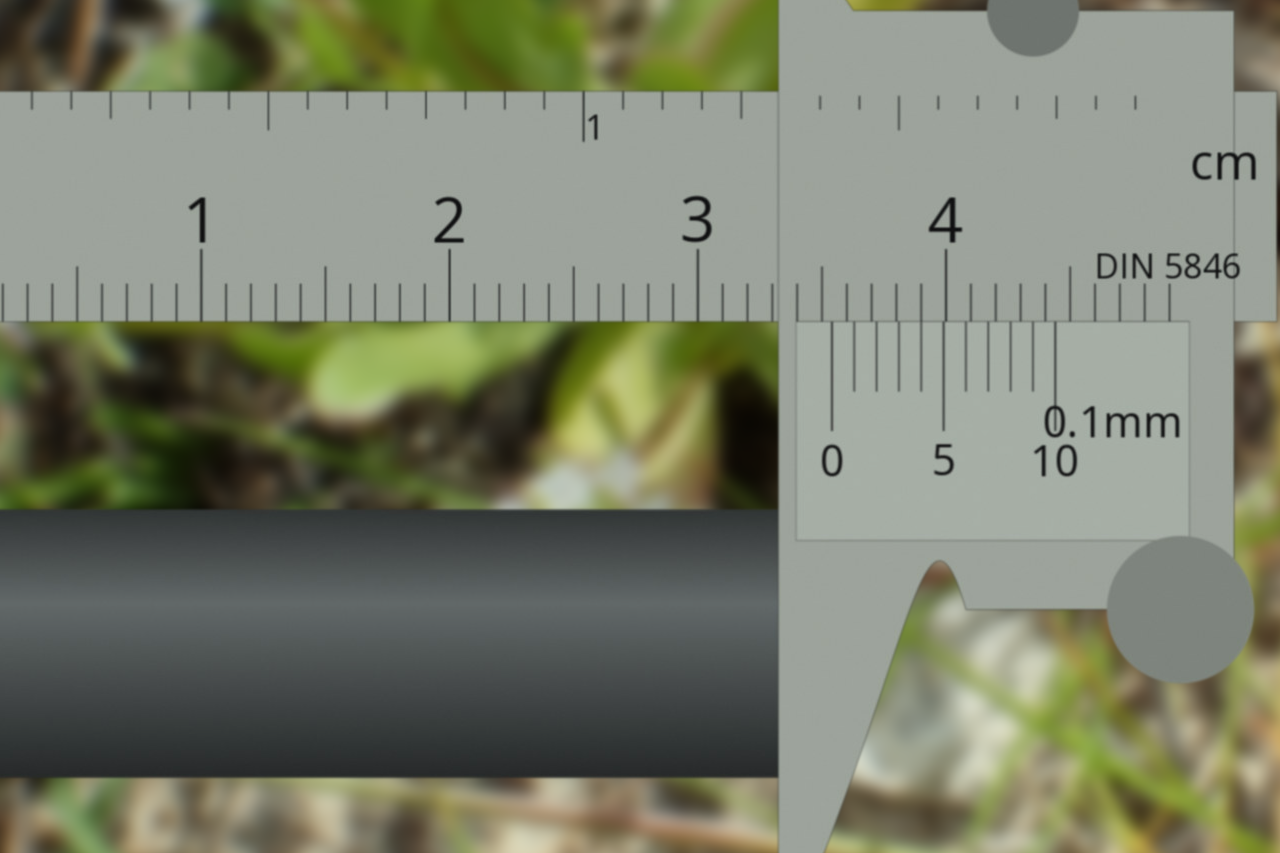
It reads 35.4 mm
